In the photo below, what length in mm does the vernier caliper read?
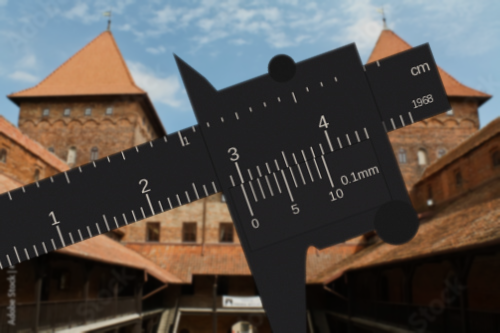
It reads 29.8 mm
